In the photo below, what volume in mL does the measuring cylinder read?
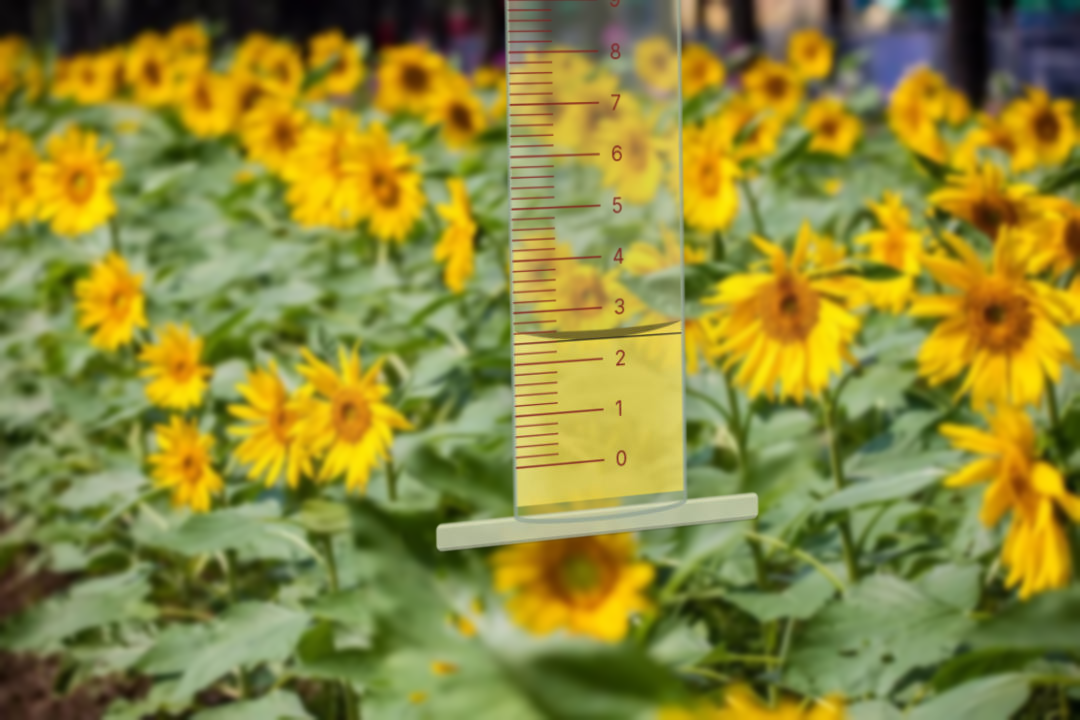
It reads 2.4 mL
